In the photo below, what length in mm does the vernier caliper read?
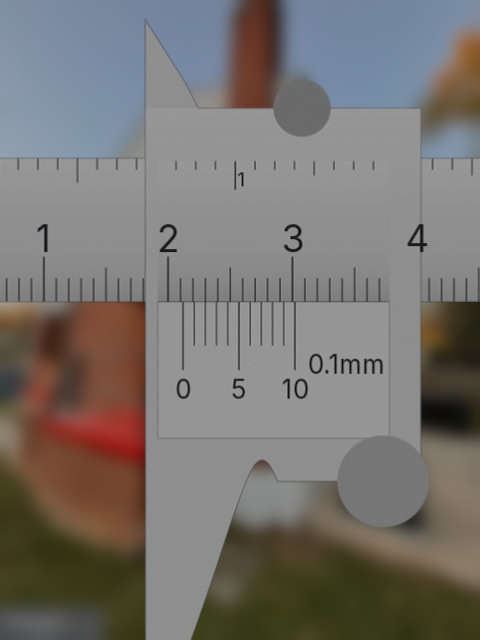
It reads 21.2 mm
